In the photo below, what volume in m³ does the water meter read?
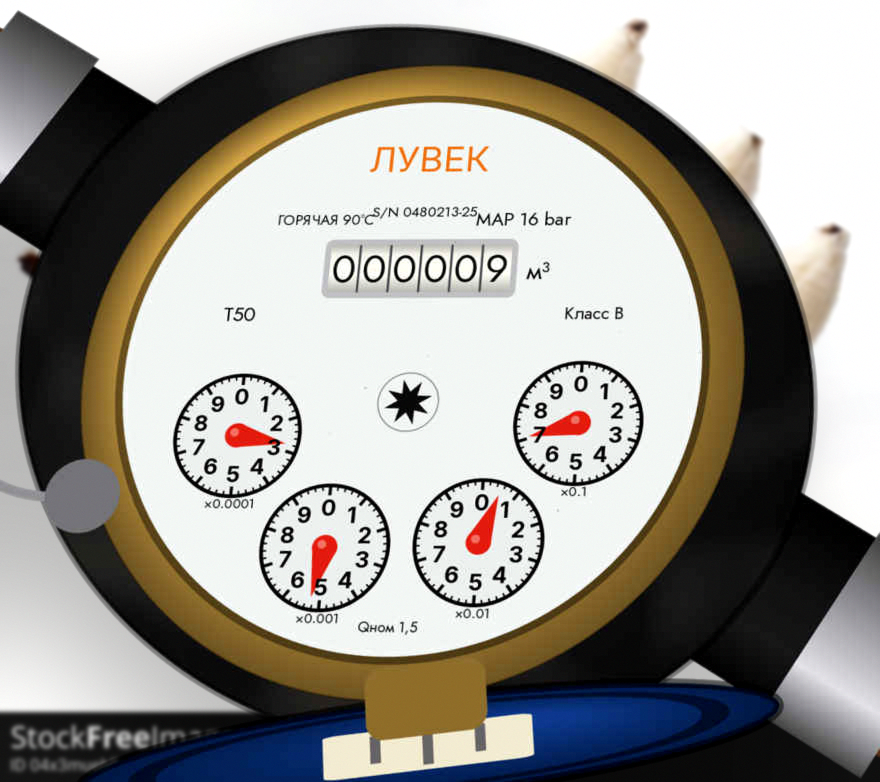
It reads 9.7052 m³
